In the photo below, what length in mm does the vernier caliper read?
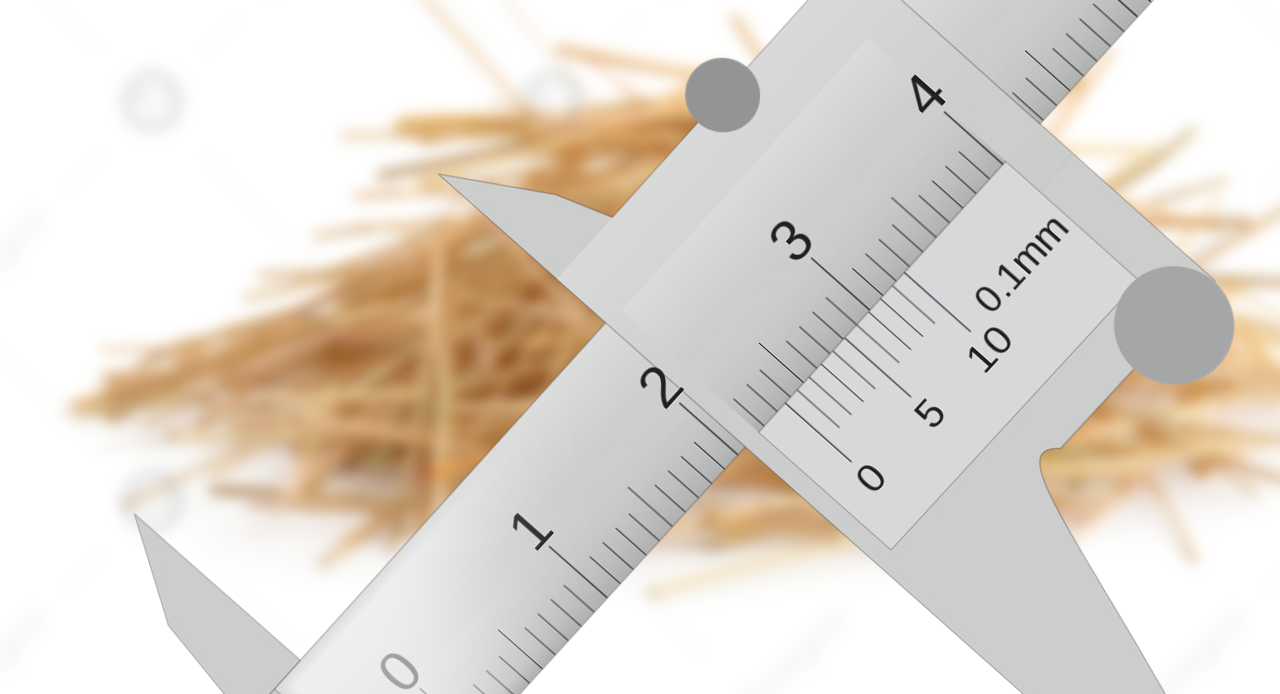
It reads 23.6 mm
